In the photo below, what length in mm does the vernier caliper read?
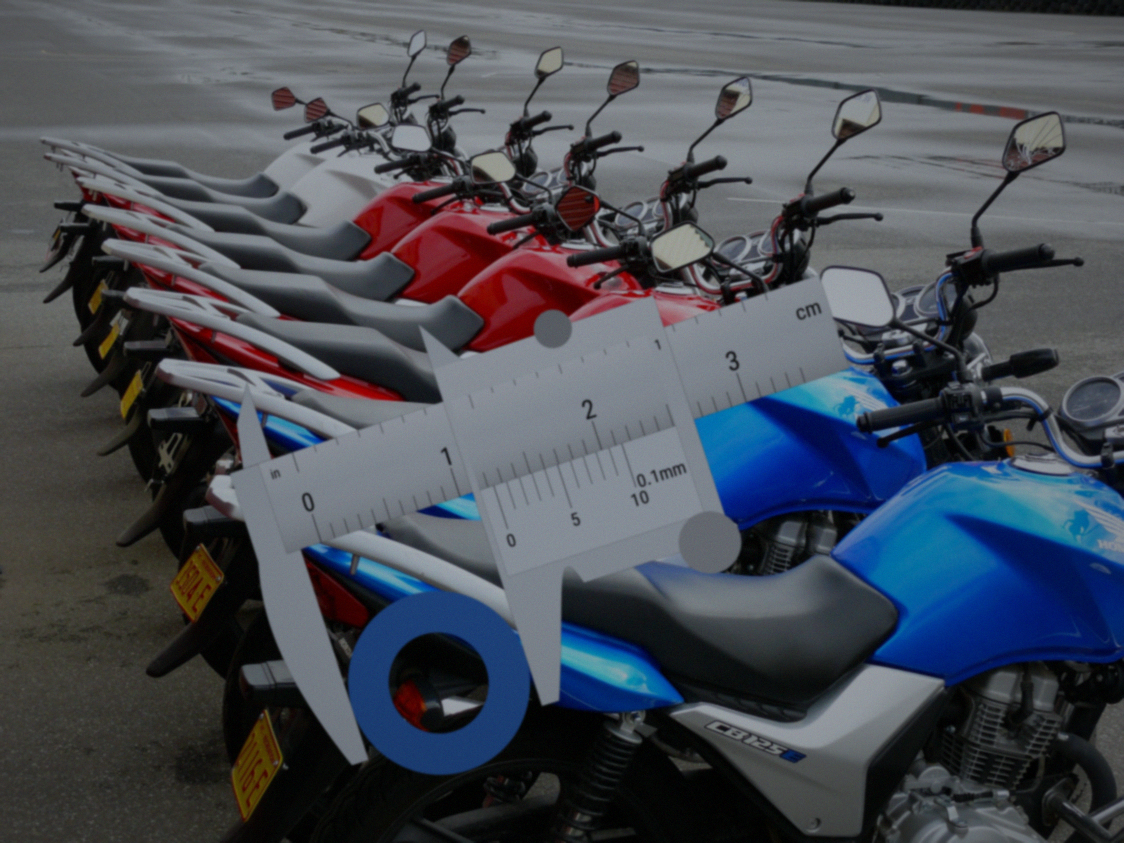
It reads 12.4 mm
